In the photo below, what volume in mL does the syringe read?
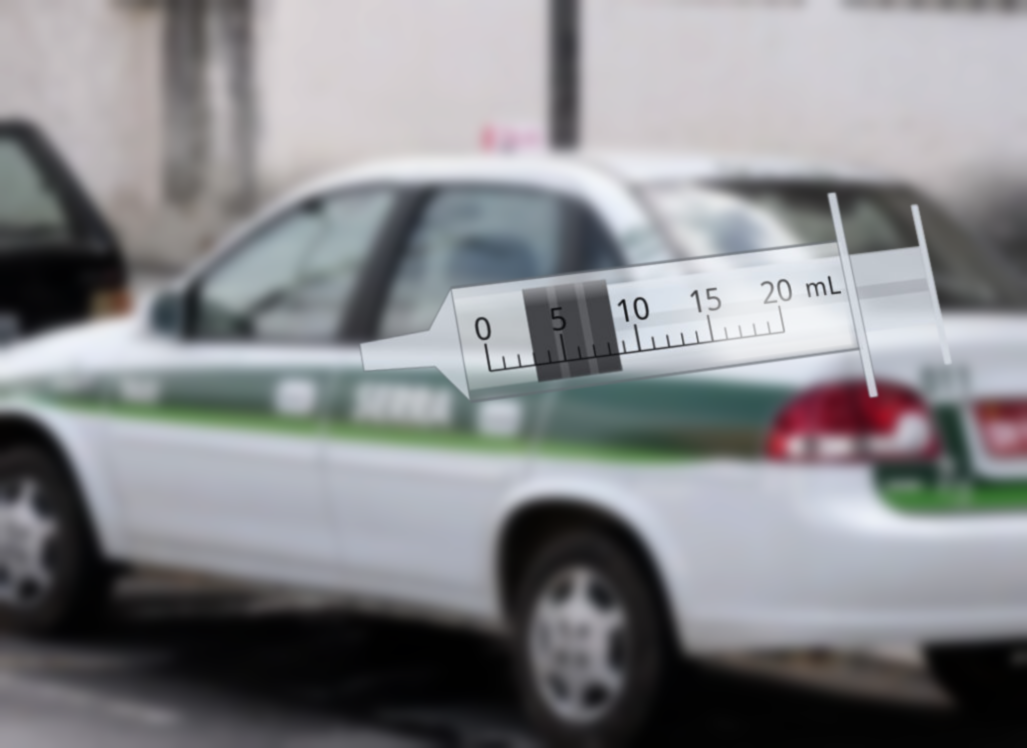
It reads 3 mL
